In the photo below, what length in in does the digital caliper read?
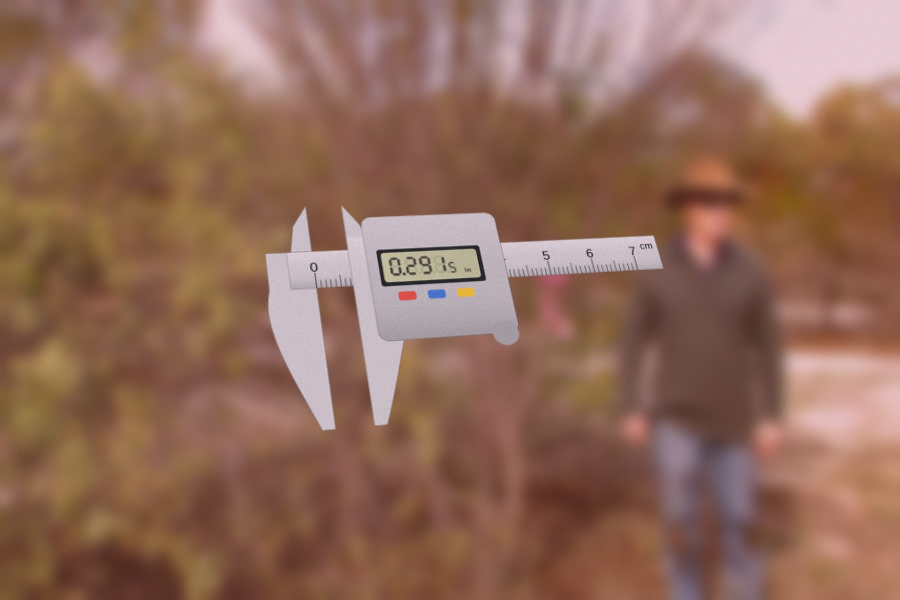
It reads 0.2915 in
